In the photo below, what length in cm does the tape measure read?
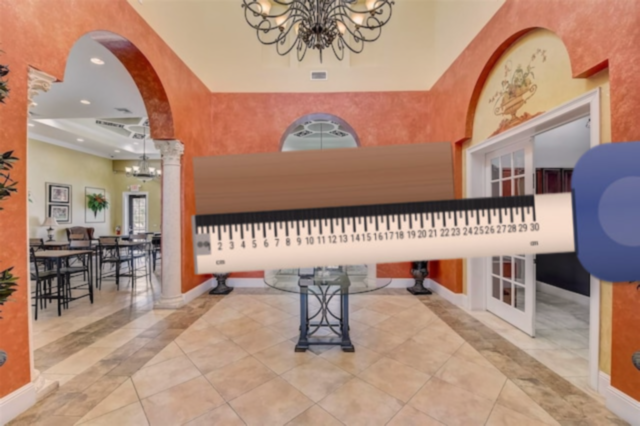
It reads 23 cm
